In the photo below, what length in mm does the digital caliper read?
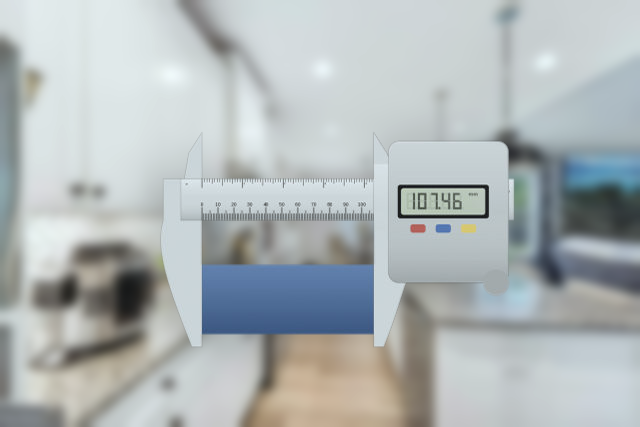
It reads 107.46 mm
